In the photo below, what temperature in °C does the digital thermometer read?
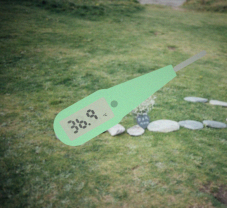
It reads 36.9 °C
